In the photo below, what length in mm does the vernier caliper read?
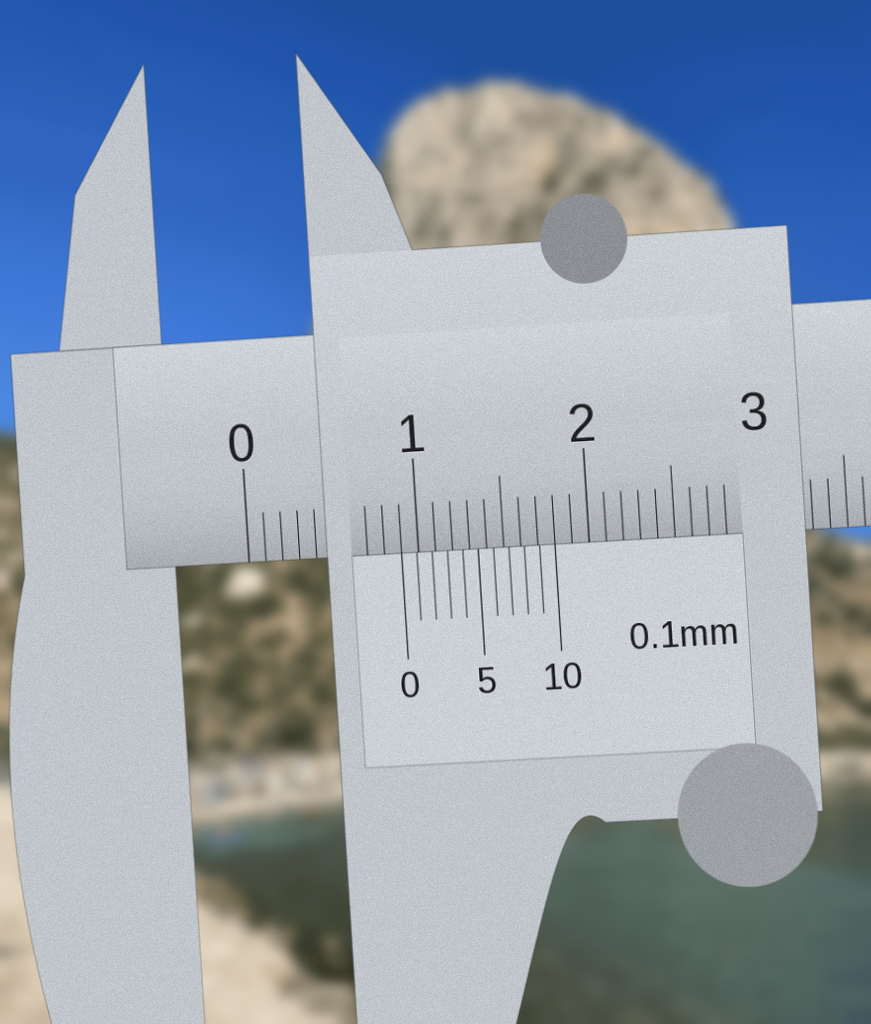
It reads 9.0 mm
